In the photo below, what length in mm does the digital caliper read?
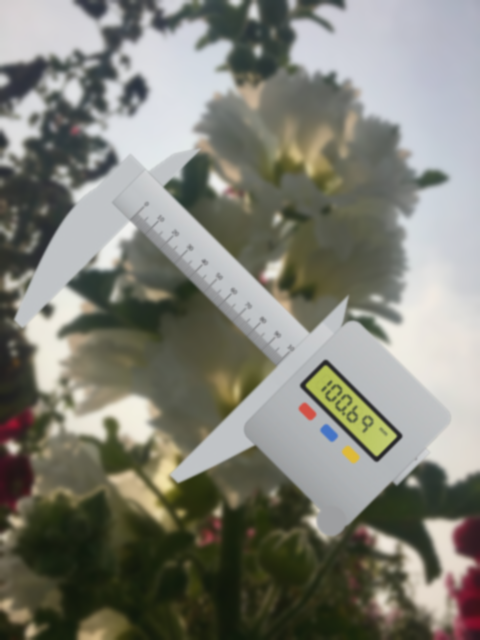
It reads 100.69 mm
